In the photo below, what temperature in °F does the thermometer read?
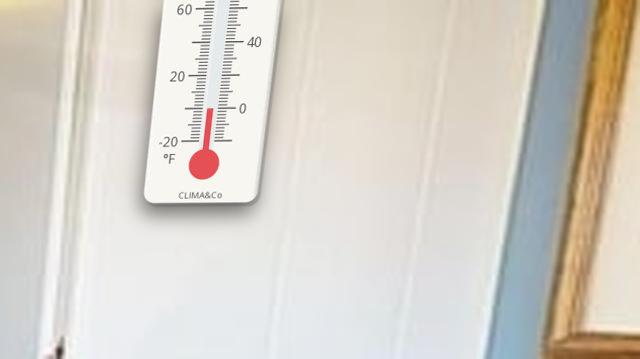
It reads 0 °F
